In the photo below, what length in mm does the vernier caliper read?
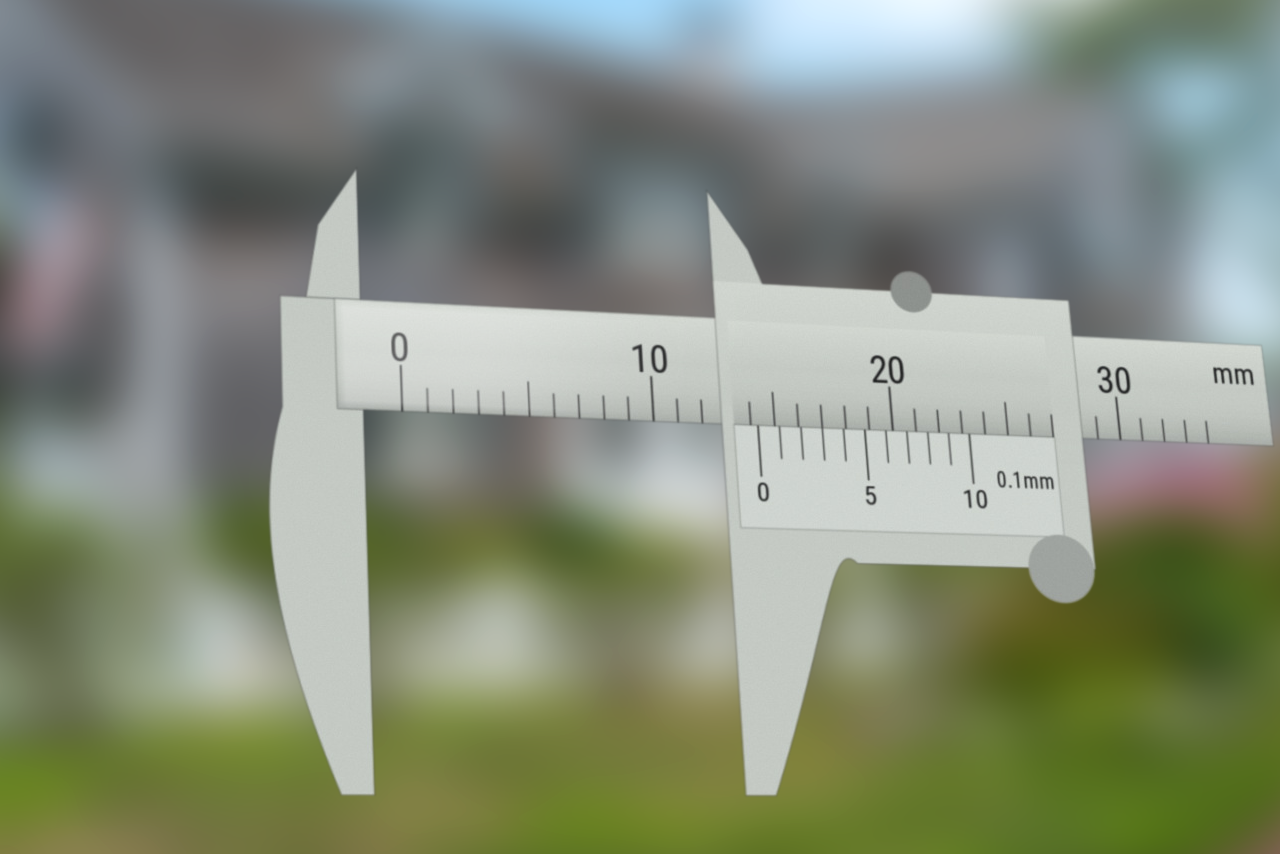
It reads 14.3 mm
